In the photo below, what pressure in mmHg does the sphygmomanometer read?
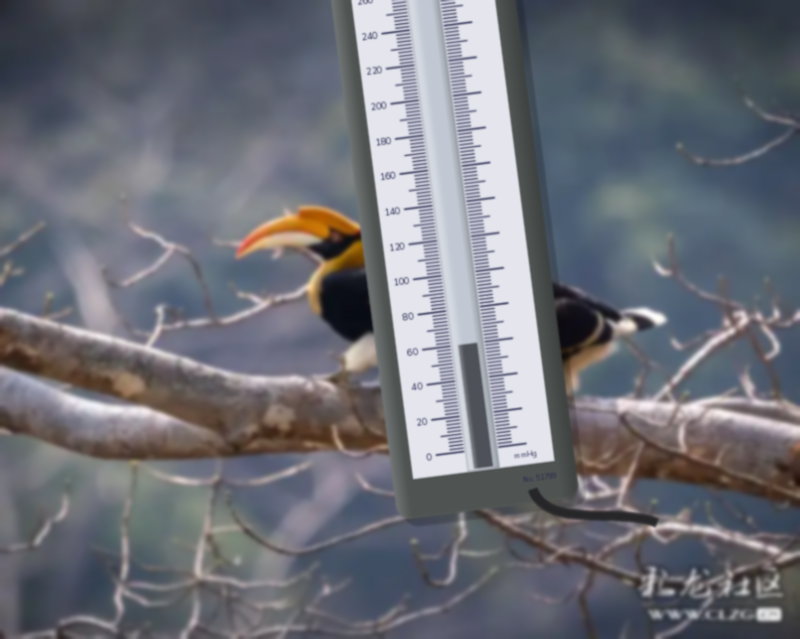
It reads 60 mmHg
